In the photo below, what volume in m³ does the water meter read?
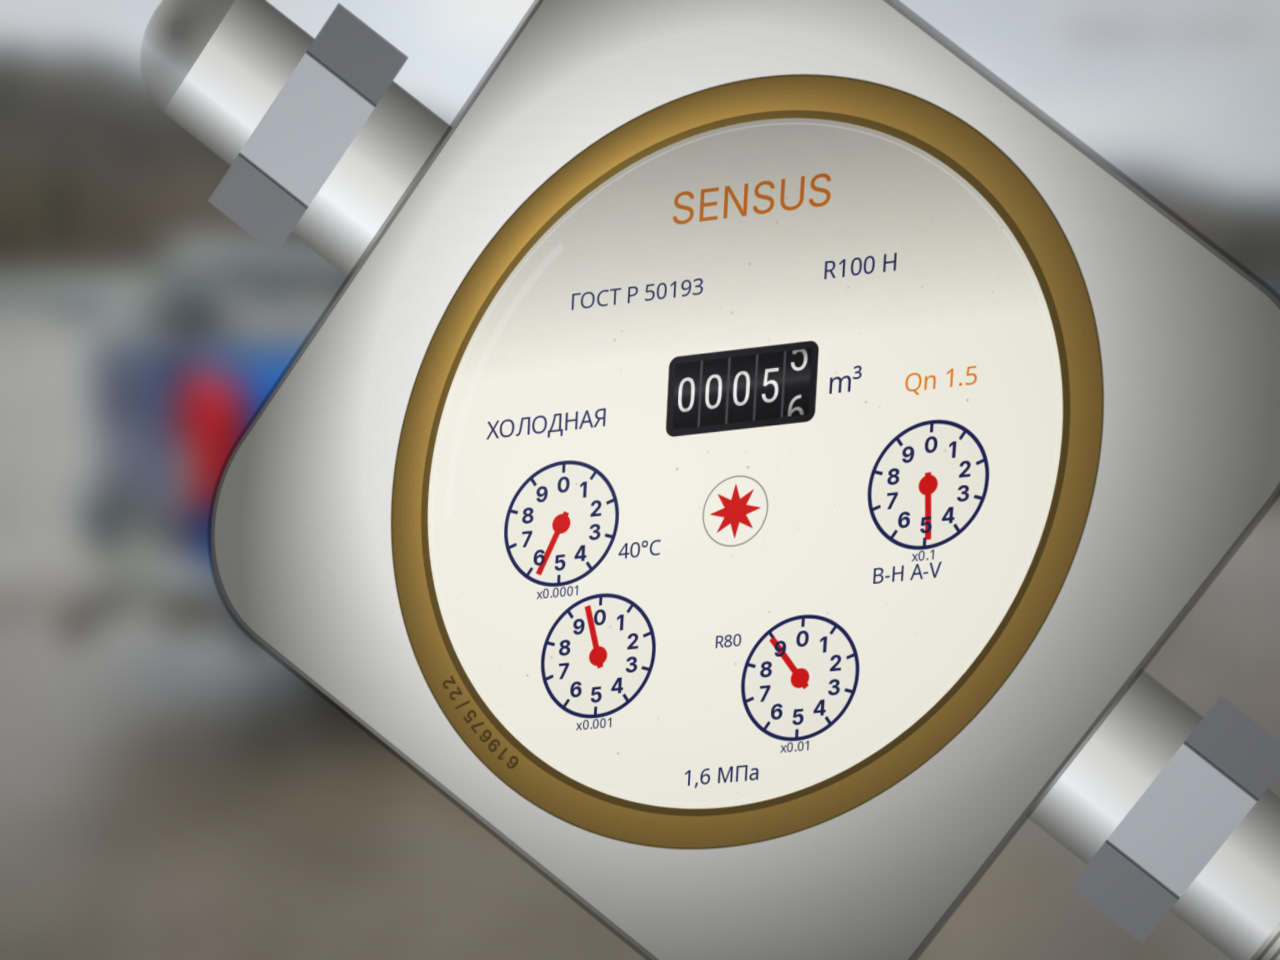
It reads 55.4895 m³
